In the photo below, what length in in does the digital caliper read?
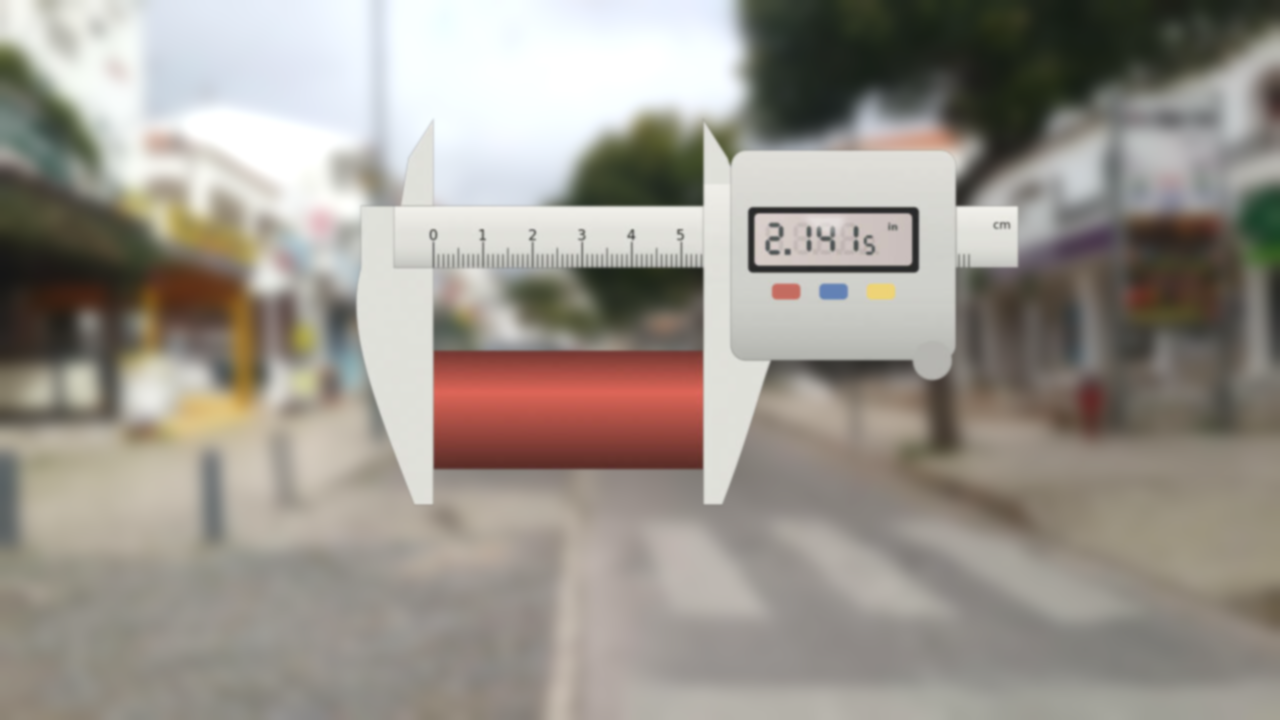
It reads 2.1415 in
